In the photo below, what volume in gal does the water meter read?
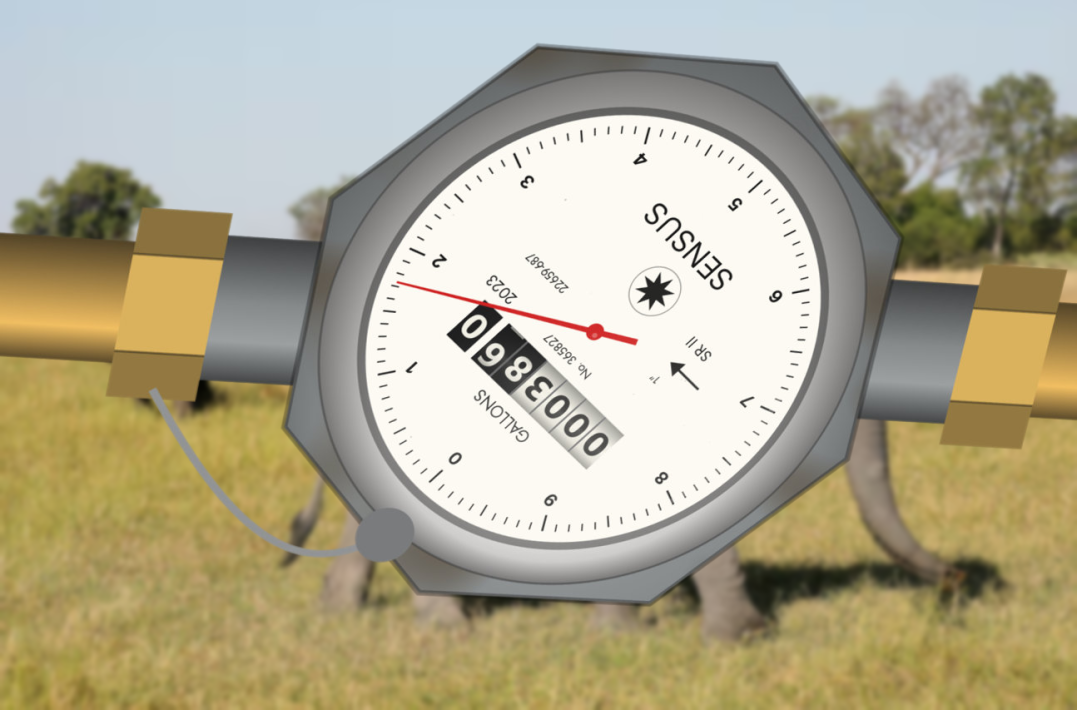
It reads 3861.7 gal
